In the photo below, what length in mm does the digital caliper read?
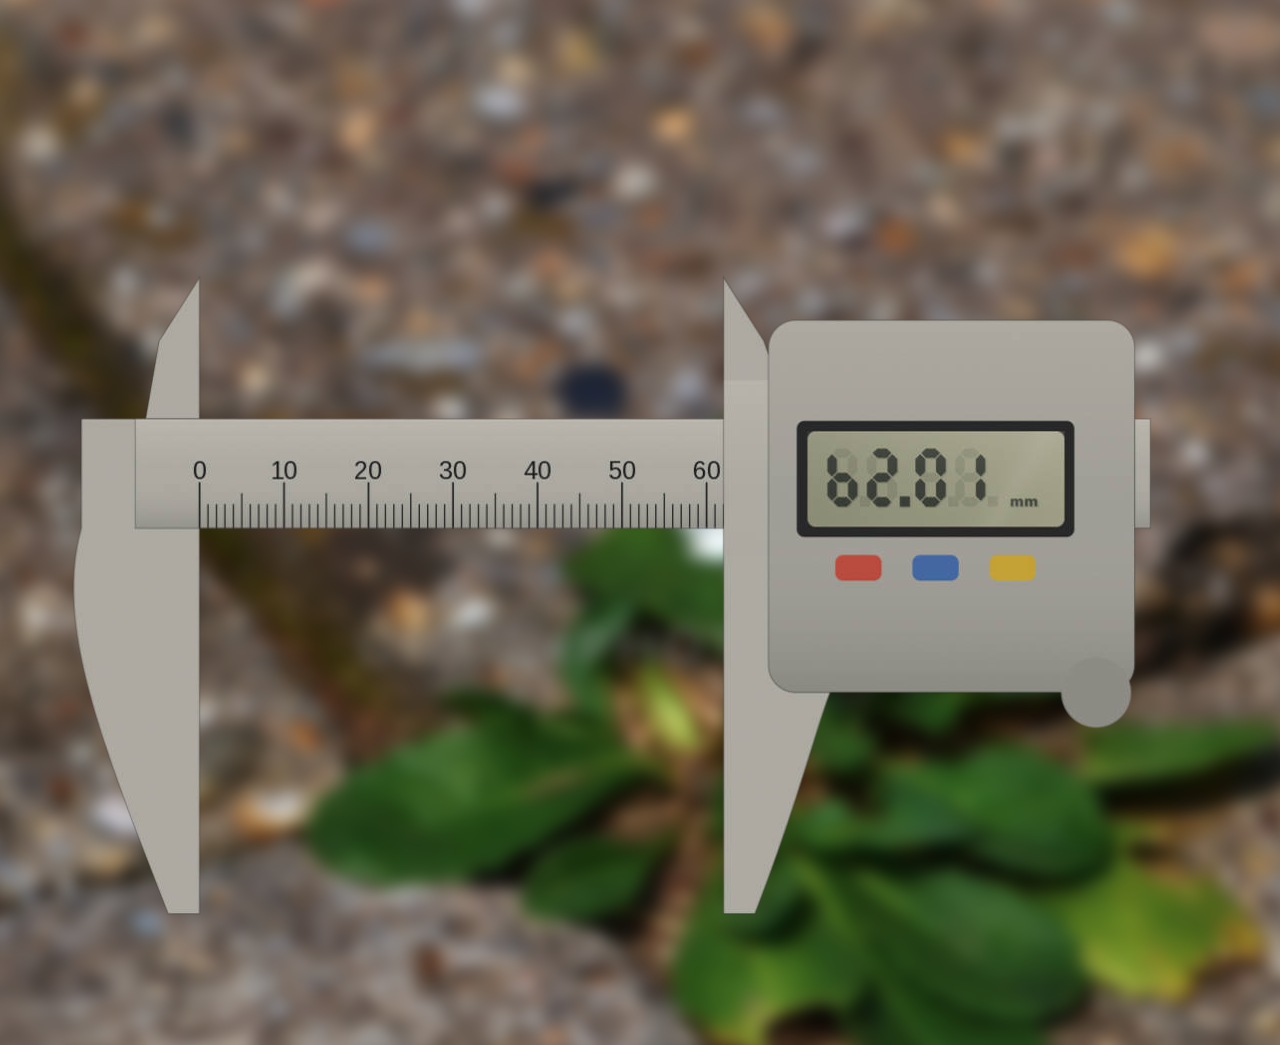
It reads 62.01 mm
